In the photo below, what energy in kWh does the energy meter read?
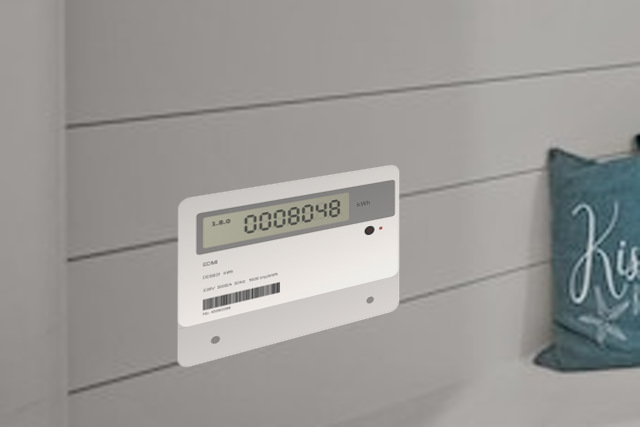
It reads 8048 kWh
